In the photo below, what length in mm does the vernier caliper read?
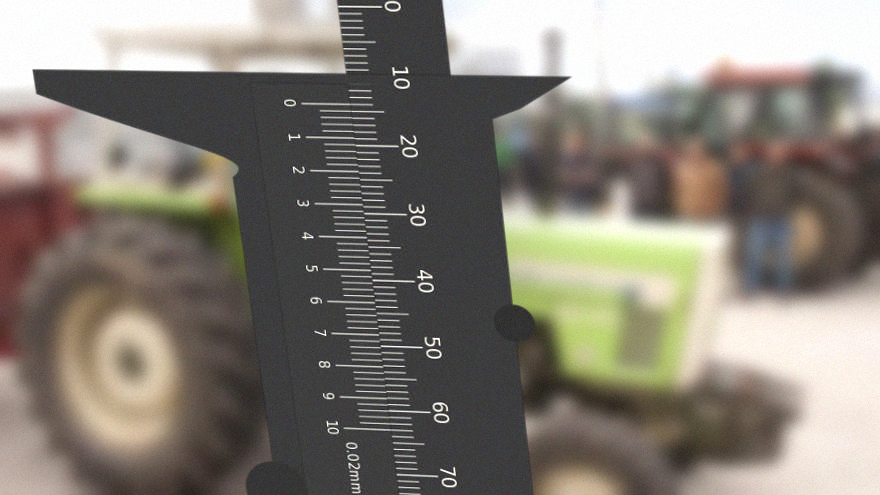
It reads 14.0 mm
